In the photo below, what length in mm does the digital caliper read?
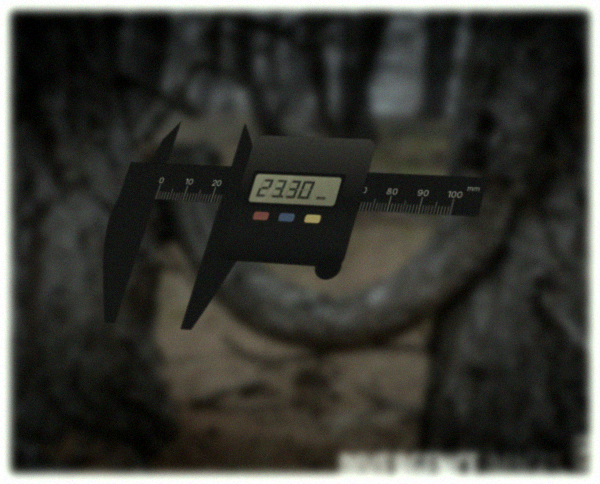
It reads 23.30 mm
